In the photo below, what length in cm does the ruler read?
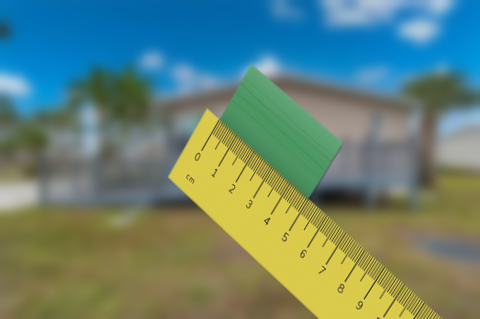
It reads 5 cm
